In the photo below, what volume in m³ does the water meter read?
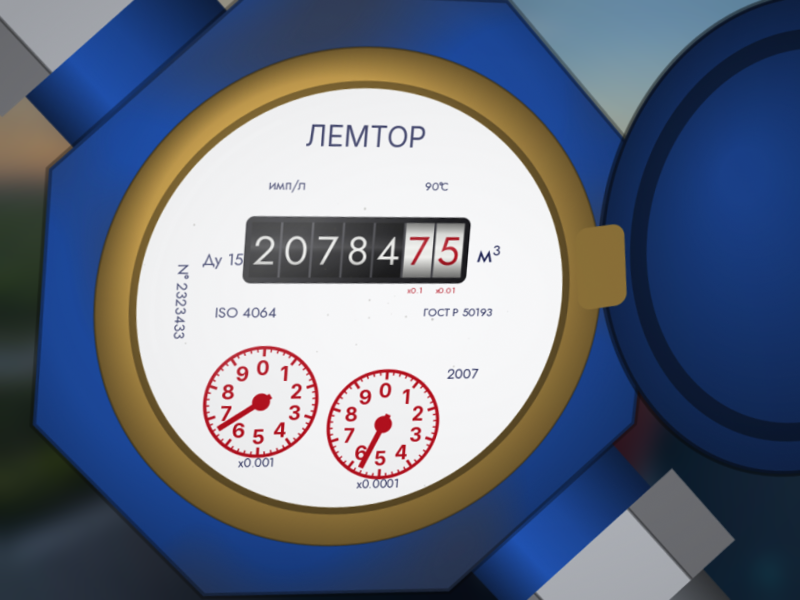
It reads 20784.7565 m³
